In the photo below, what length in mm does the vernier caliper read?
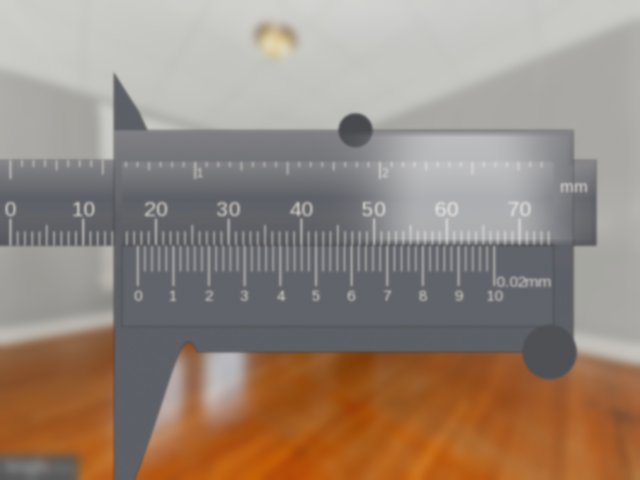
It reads 17.5 mm
